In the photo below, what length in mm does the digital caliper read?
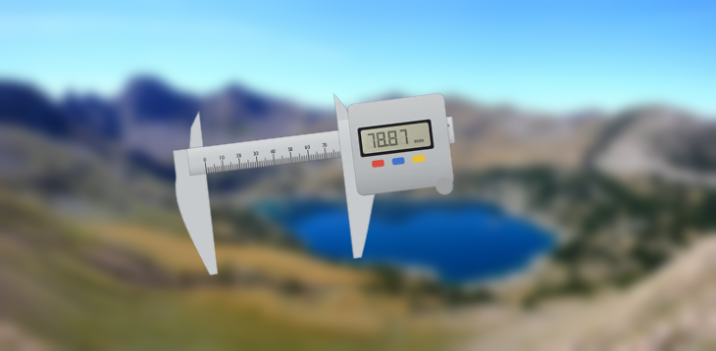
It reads 78.87 mm
